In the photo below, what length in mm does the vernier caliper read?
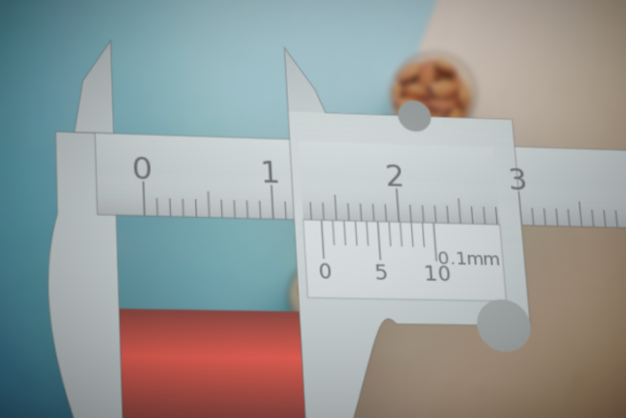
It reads 13.8 mm
